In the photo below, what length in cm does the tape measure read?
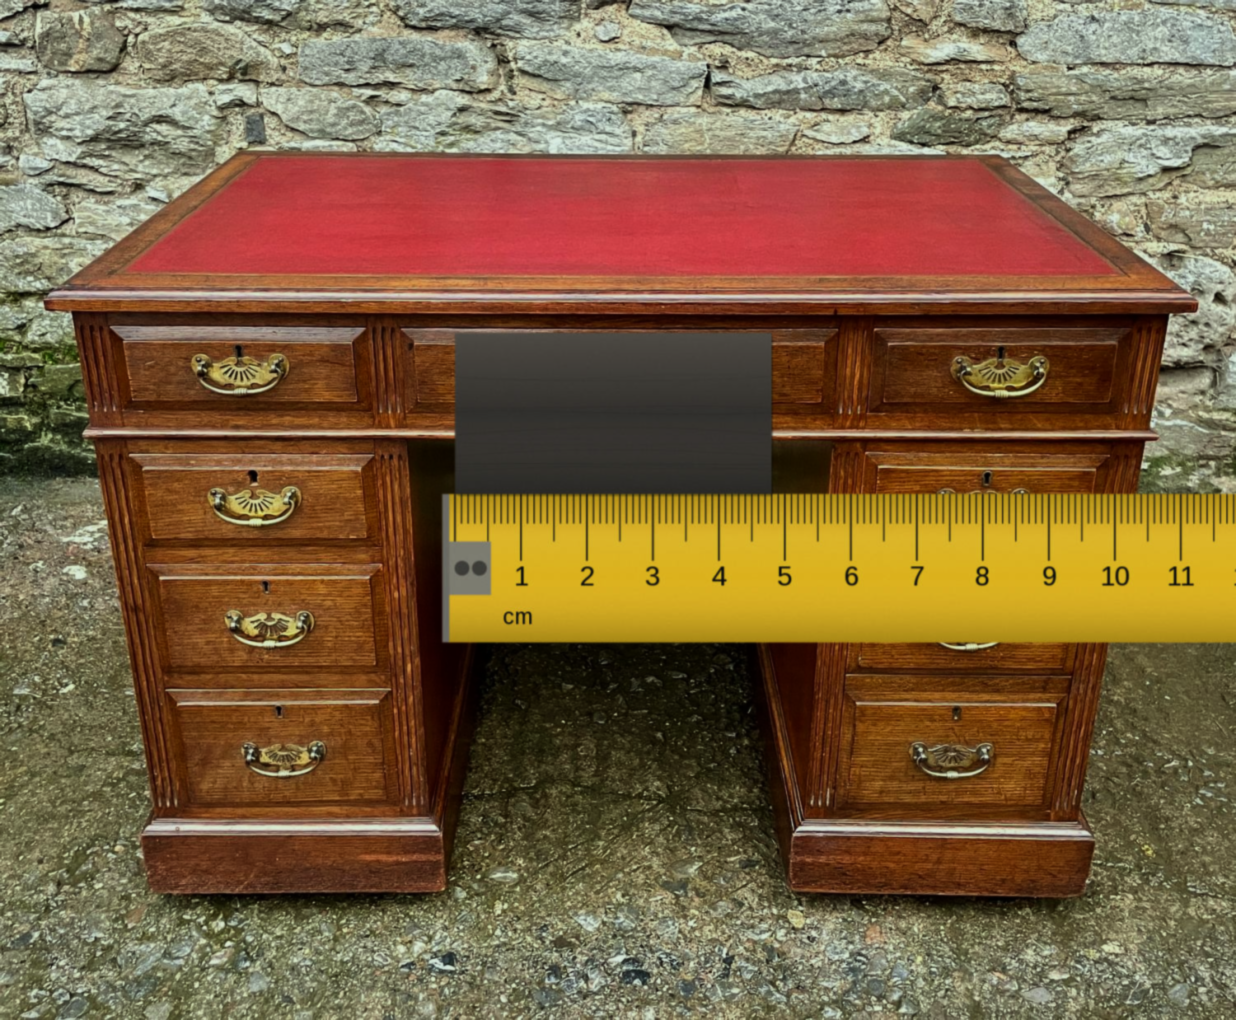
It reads 4.8 cm
